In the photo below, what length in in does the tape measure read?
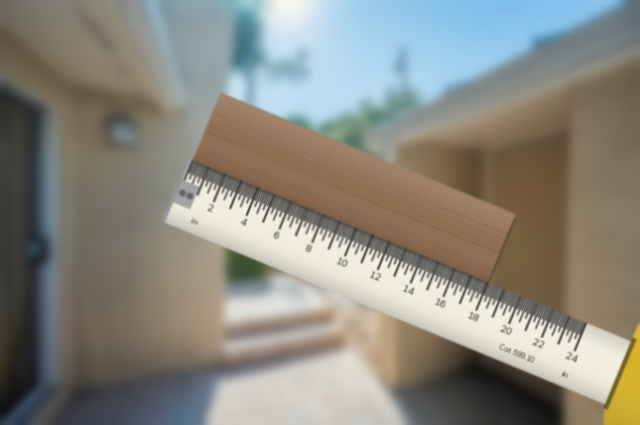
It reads 18 in
